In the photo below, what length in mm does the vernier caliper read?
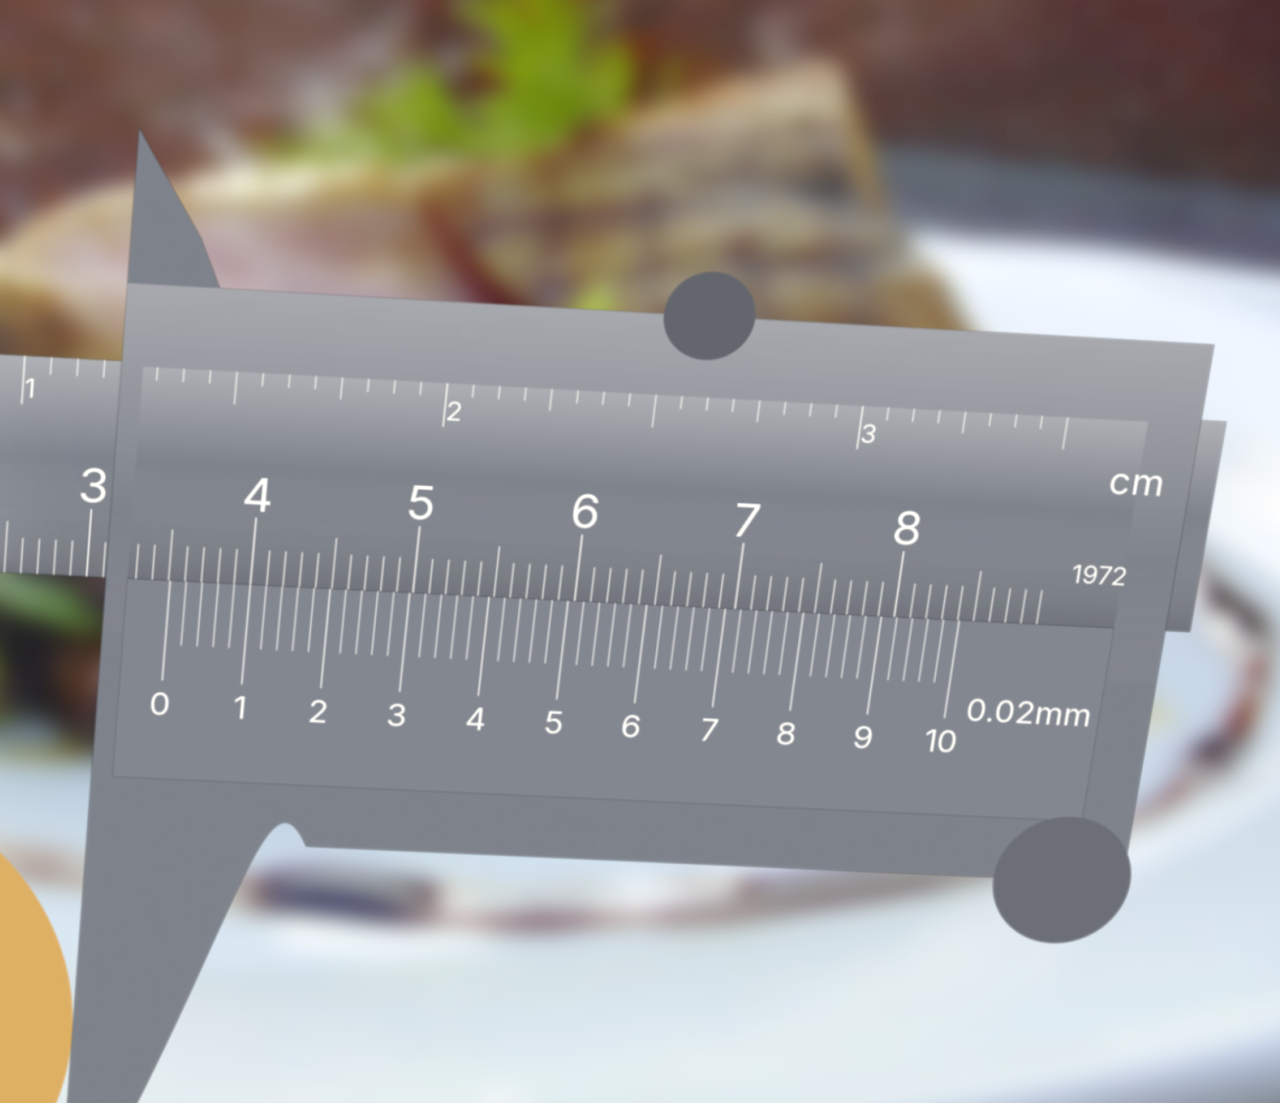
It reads 35.1 mm
